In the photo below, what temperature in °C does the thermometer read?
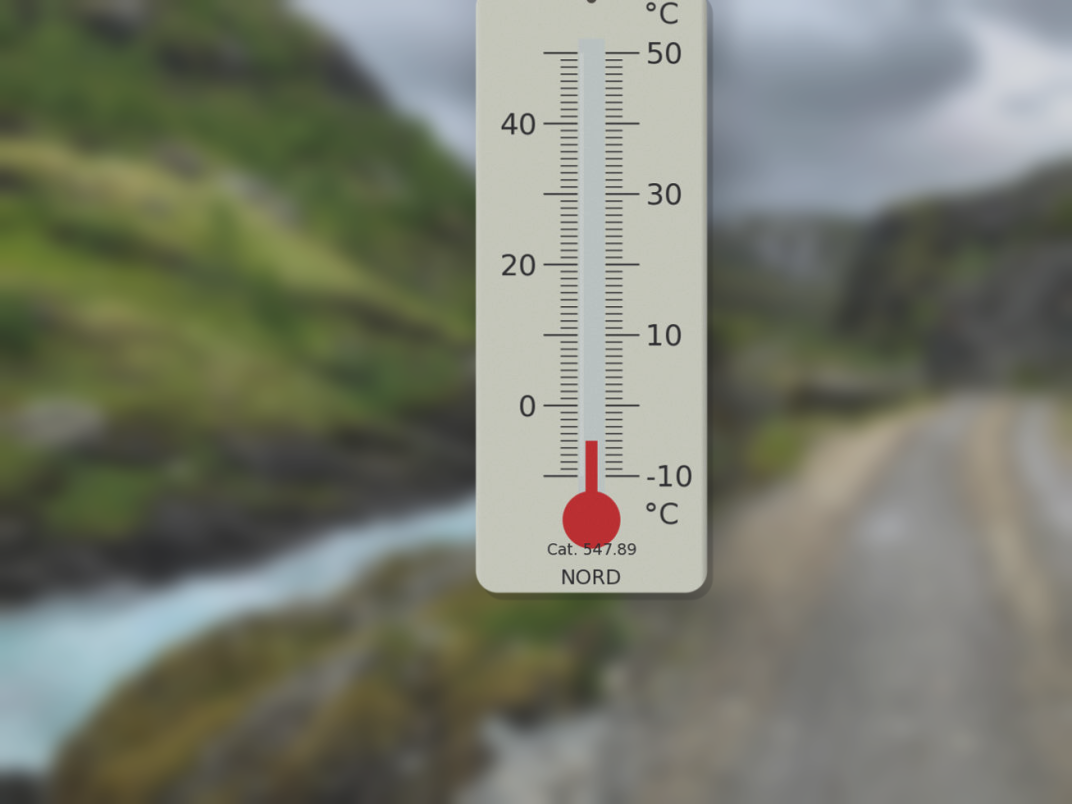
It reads -5 °C
